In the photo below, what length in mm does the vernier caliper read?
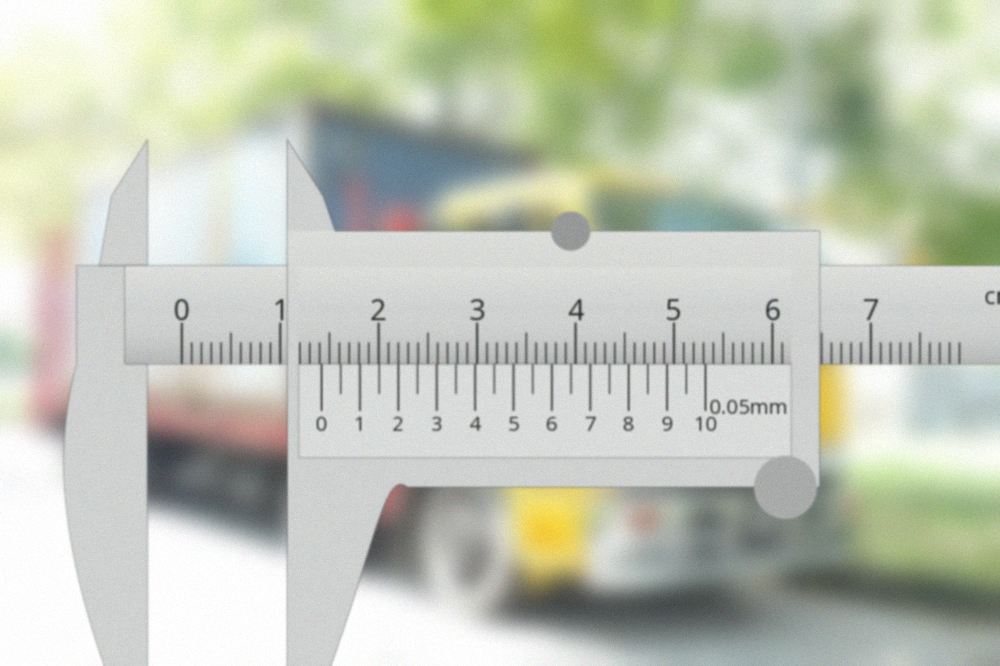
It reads 14.2 mm
